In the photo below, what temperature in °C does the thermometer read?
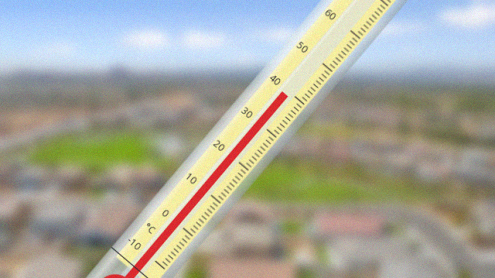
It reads 39 °C
